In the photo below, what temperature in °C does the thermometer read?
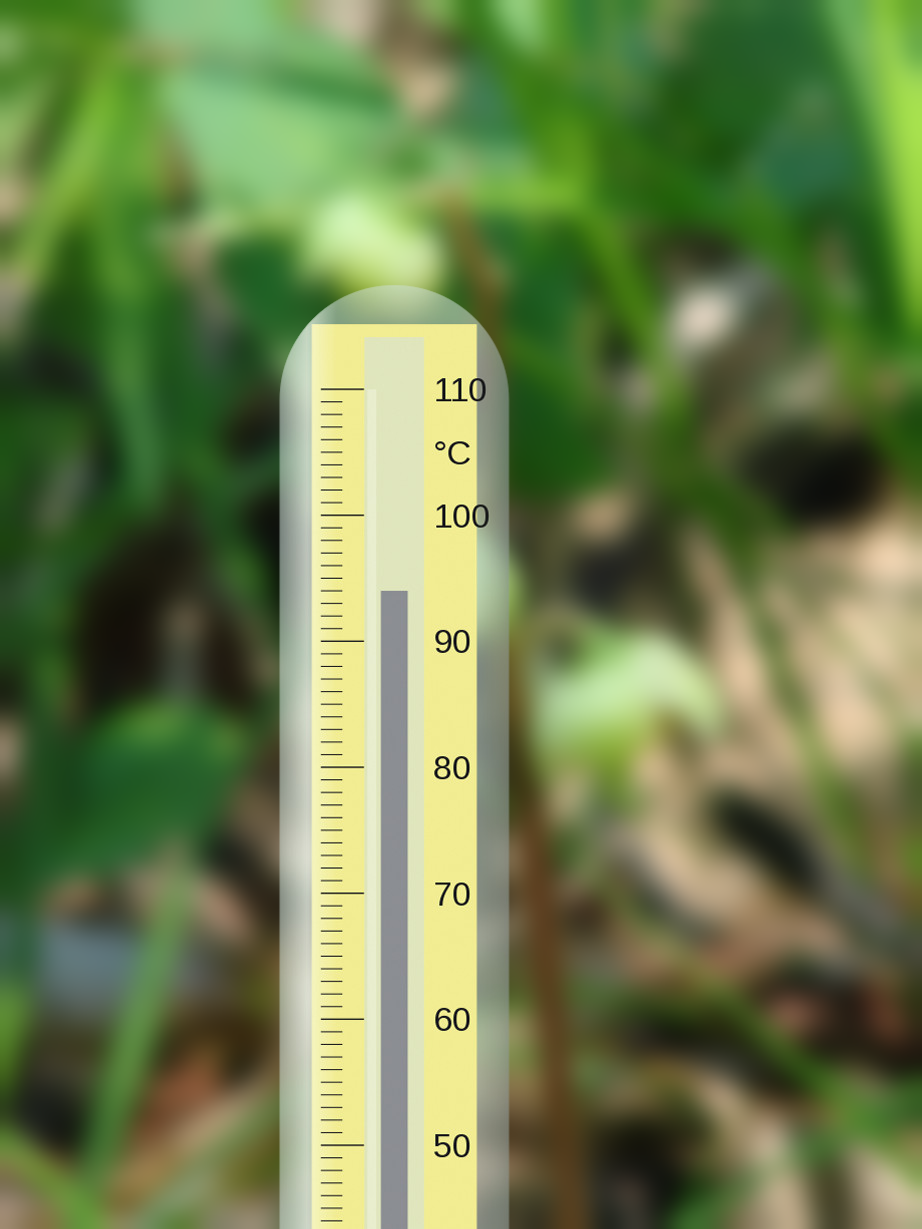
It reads 94 °C
